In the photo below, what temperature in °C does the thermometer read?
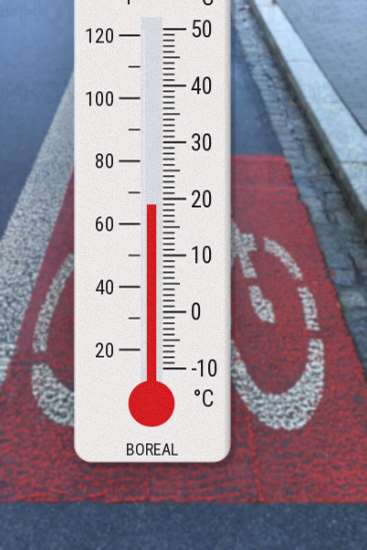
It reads 19 °C
